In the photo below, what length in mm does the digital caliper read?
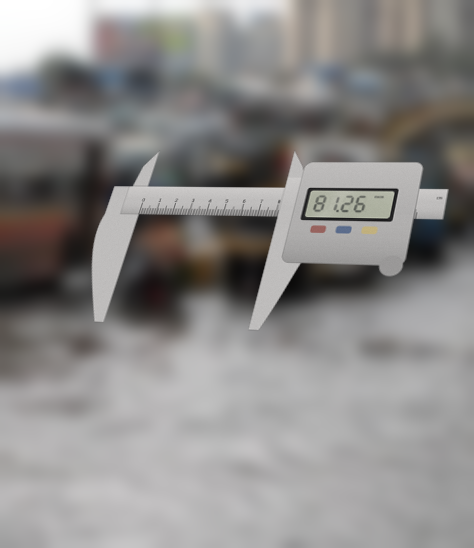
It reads 81.26 mm
